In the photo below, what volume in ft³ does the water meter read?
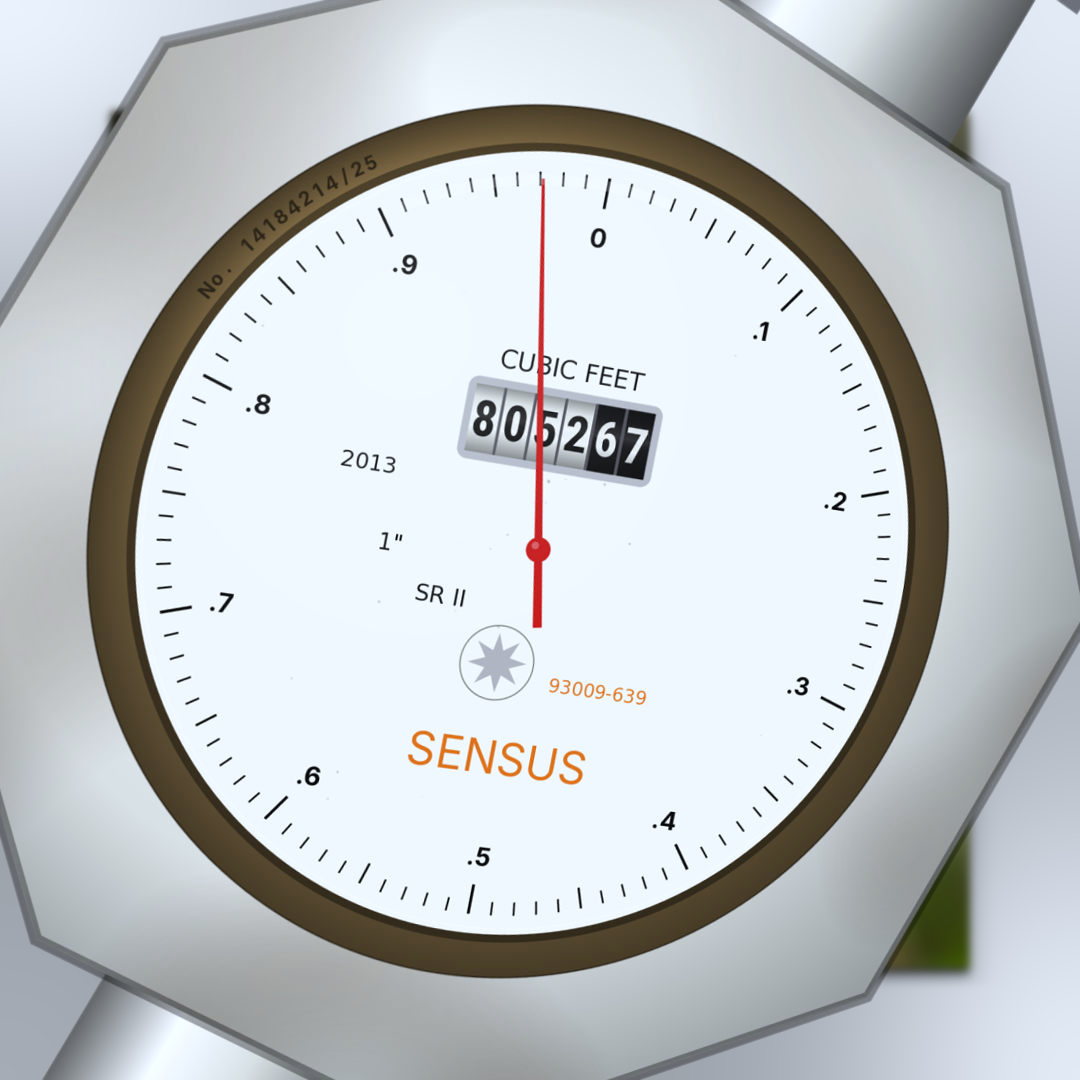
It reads 805266.97 ft³
